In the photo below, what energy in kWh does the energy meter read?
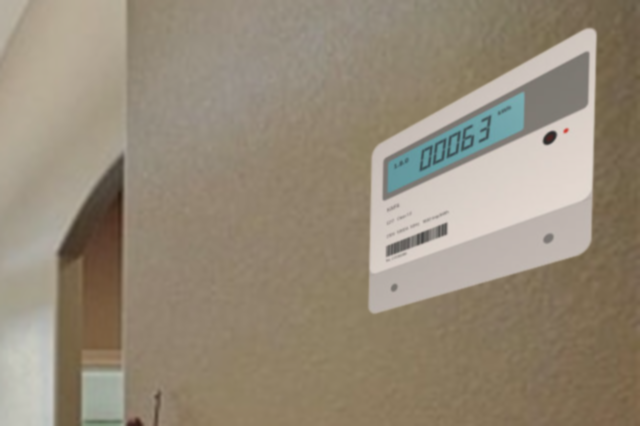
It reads 63 kWh
